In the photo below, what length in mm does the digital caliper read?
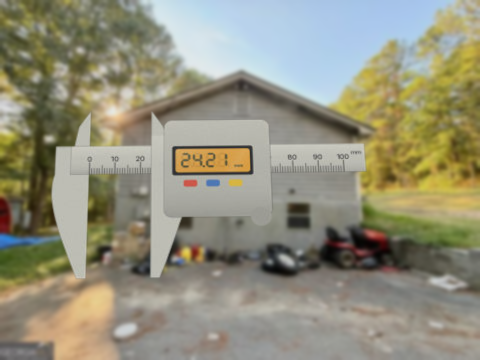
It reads 24.21 mm
